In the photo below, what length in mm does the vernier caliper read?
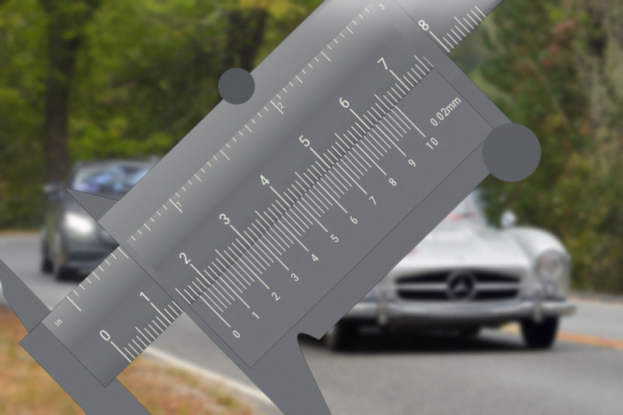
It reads 17.2 mm
